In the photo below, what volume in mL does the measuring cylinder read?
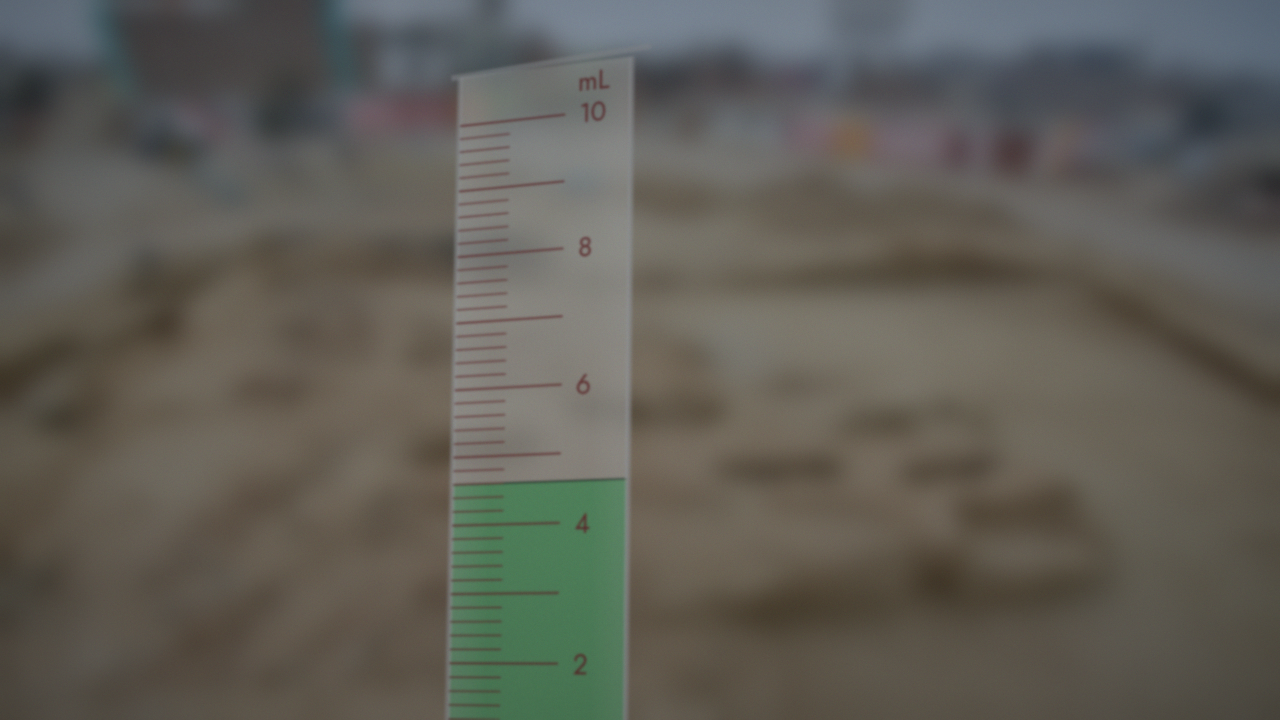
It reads 4.6 mL
